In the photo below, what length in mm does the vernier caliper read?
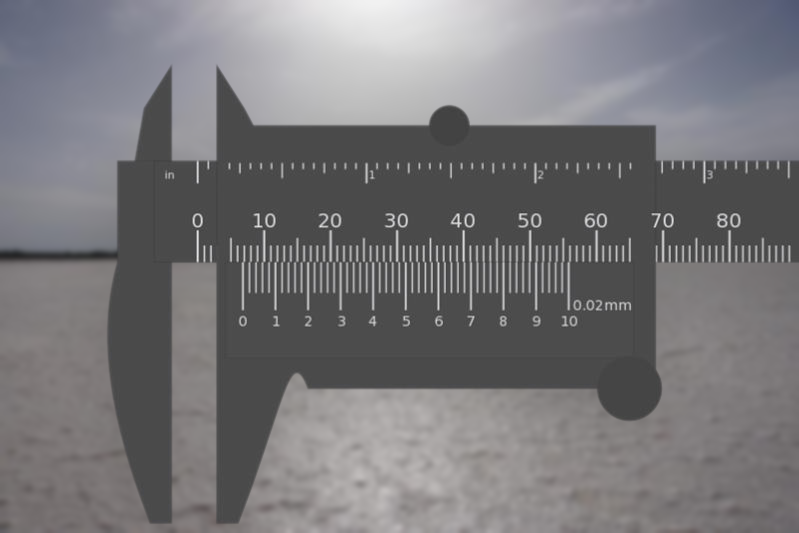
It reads 6.8 mm
